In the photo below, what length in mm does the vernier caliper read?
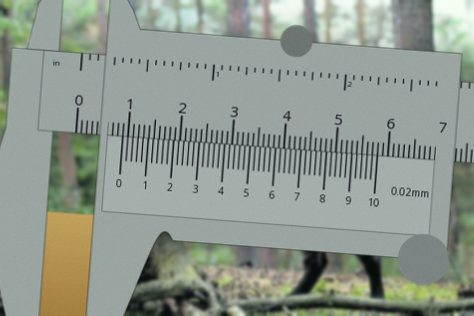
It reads 9.0 mm
